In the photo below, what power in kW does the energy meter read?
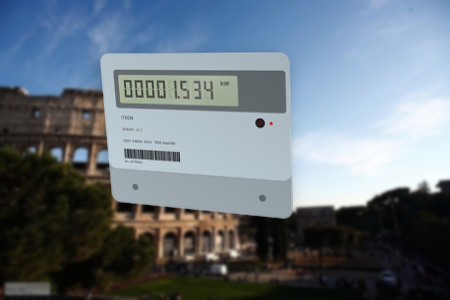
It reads 1.534 kW
